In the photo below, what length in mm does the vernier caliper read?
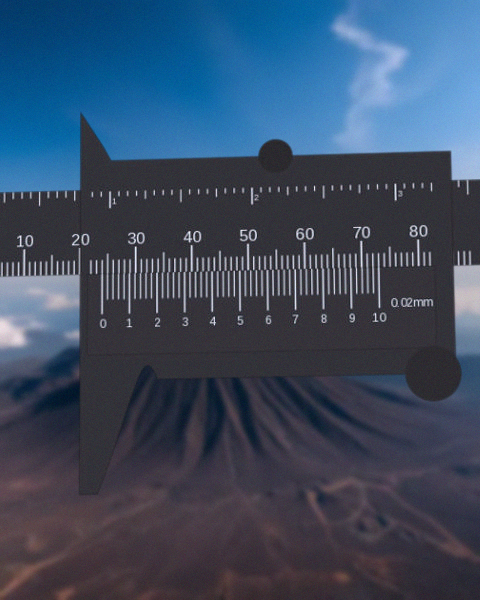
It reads 24.0 mm
